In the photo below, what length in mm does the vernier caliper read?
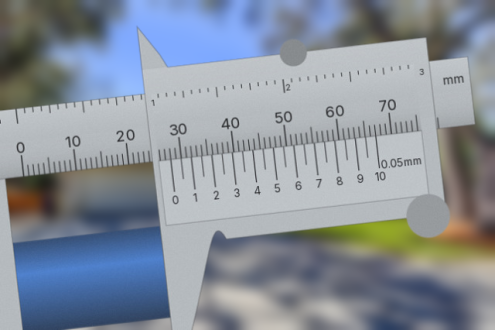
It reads 28.0 mm
